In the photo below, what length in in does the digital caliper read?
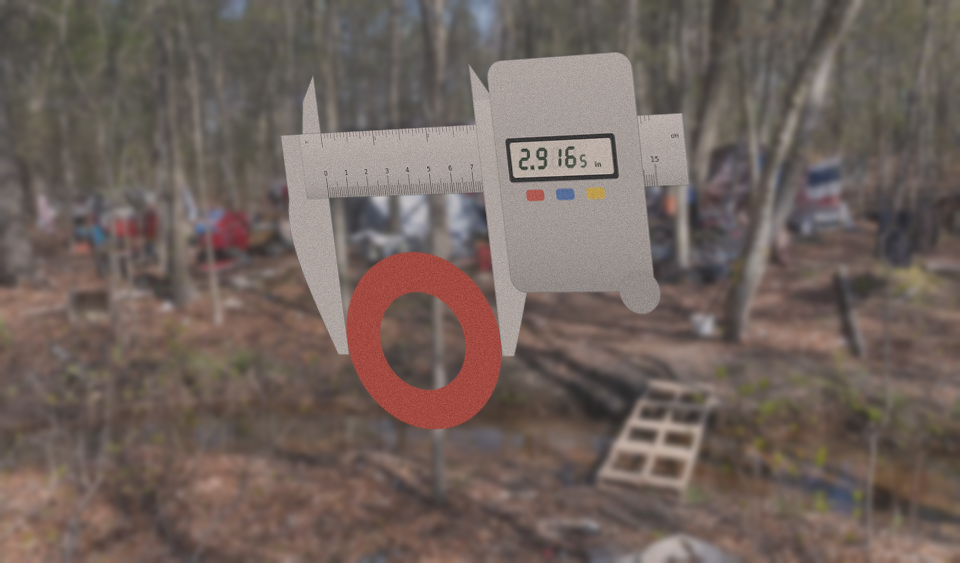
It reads 2.9165 in
